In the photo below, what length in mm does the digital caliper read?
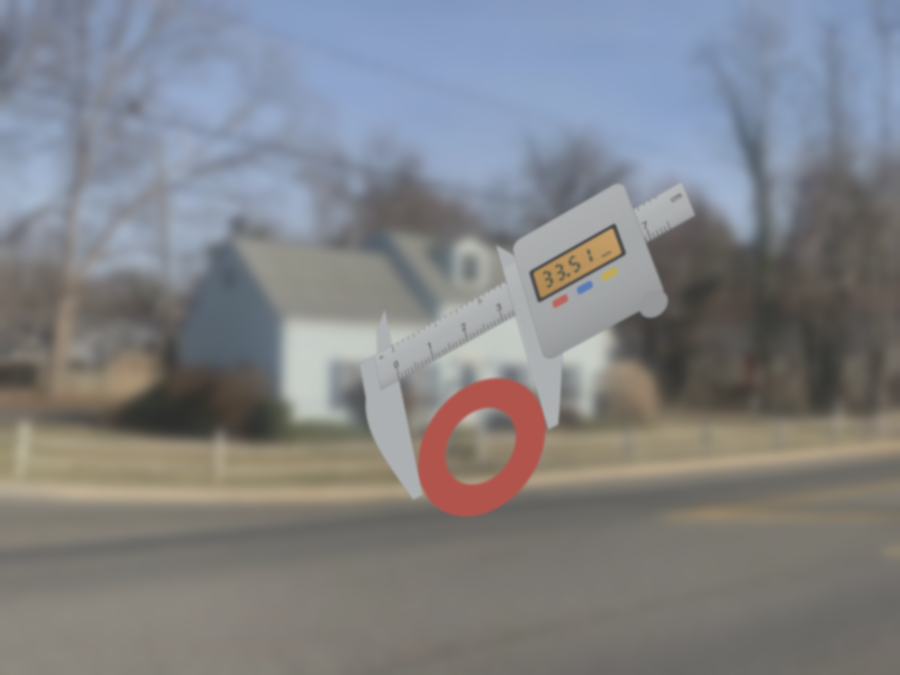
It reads 33.51 mm
